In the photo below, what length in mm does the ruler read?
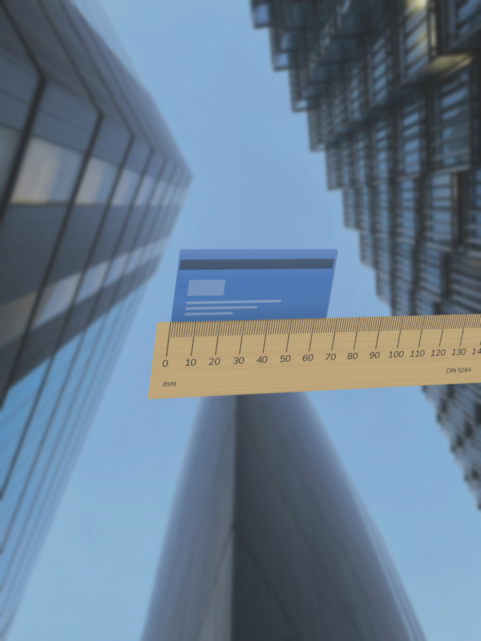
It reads 65 mm
